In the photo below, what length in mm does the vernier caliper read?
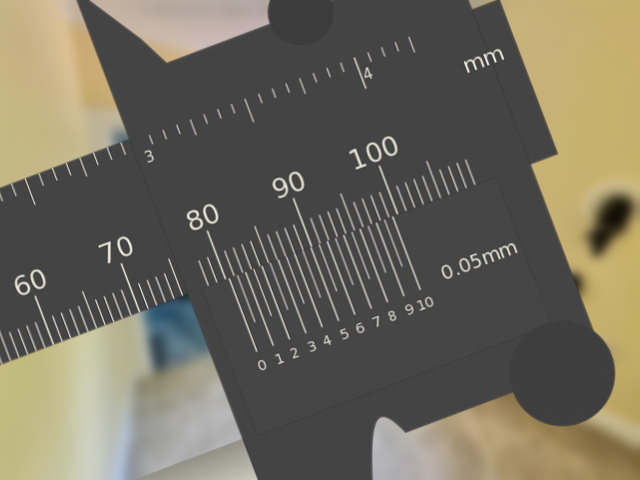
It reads 80.4 mm
